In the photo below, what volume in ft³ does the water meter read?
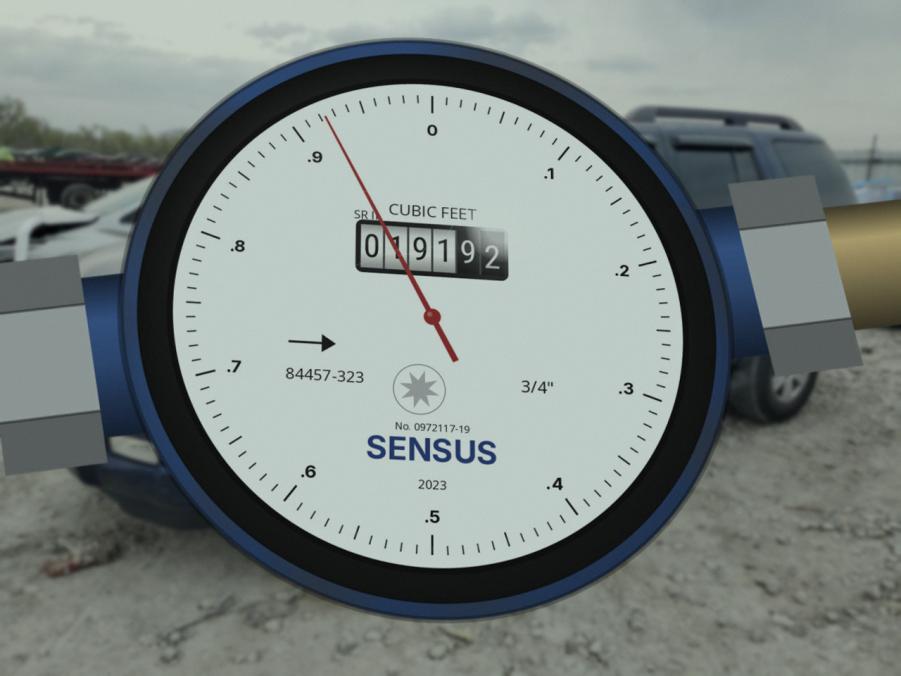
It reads 19191.92 ft³
